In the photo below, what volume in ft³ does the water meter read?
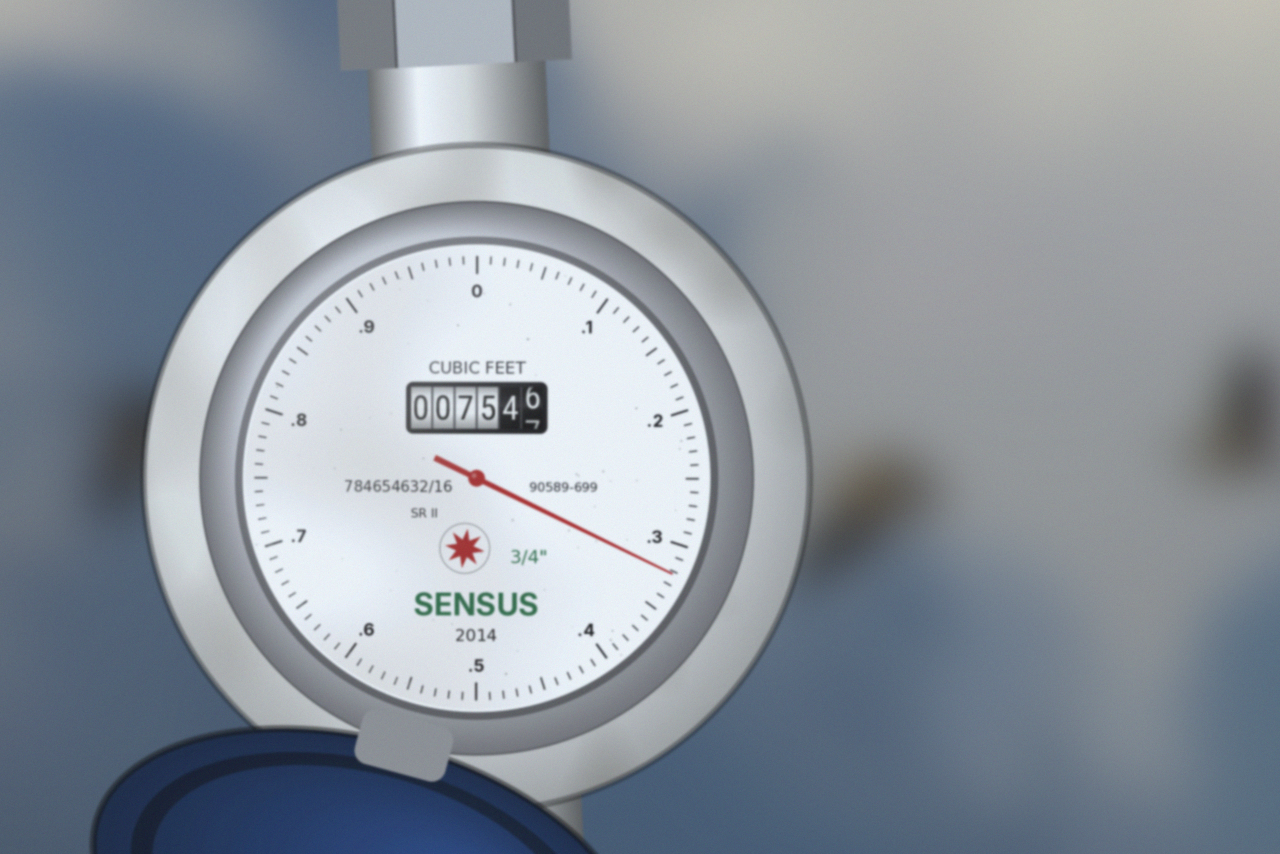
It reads 7546.32 ft³
